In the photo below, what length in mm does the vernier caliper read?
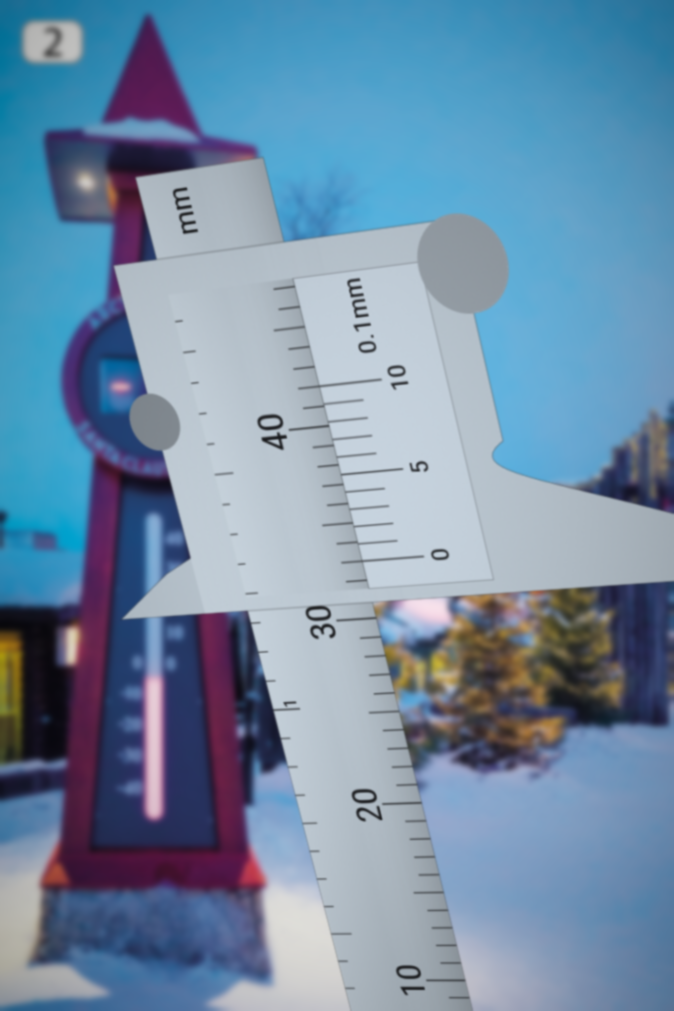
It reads 33.0 mm
